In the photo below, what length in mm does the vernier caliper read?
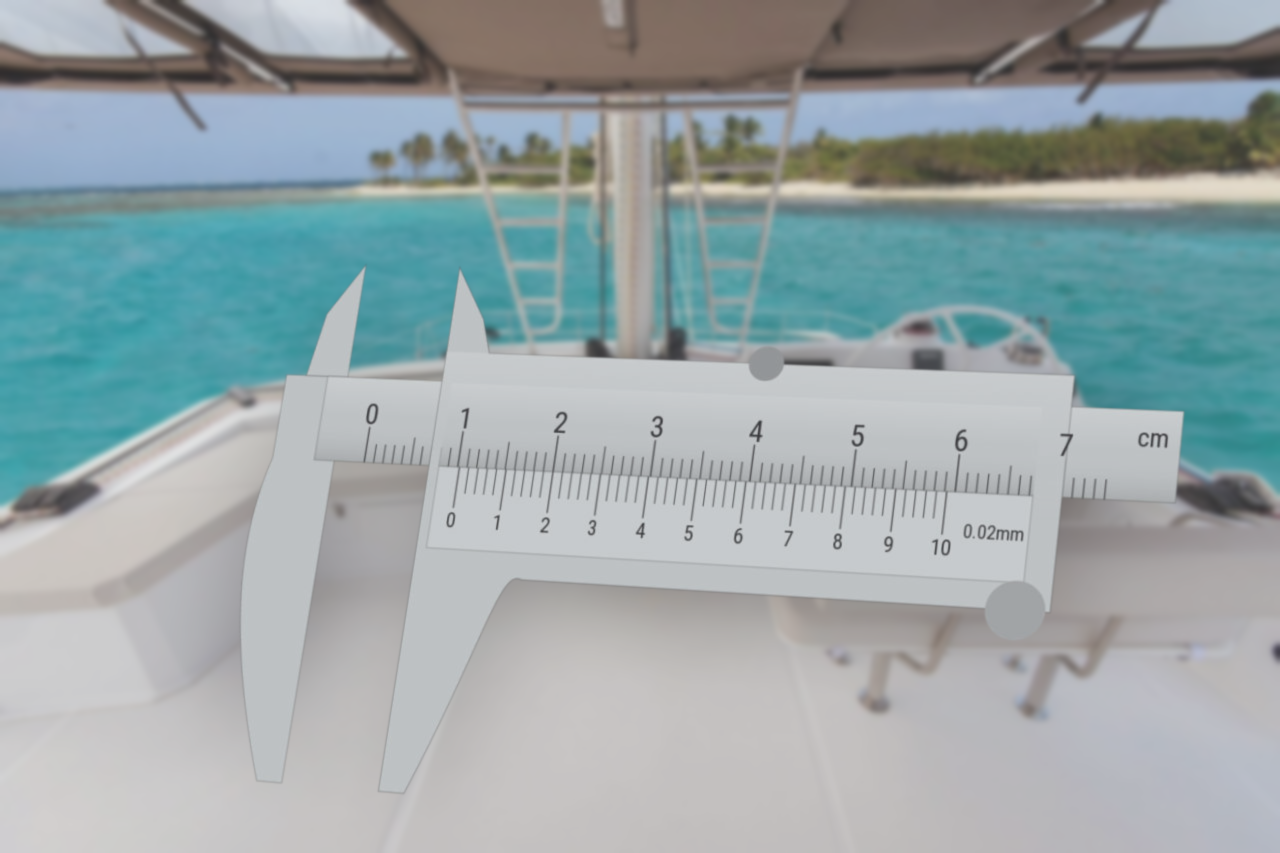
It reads 10.2 mm
